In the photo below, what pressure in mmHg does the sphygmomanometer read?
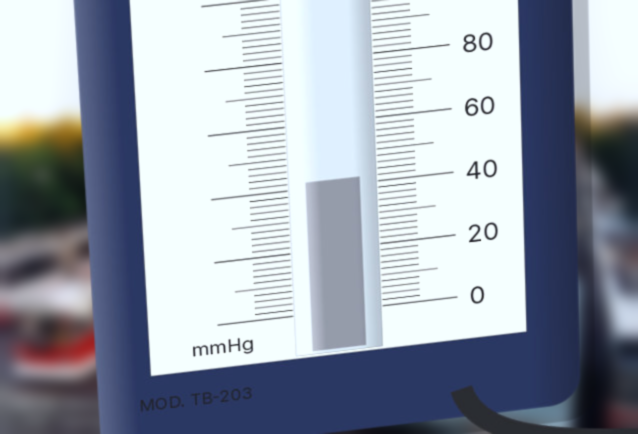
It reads 42 mmHg
